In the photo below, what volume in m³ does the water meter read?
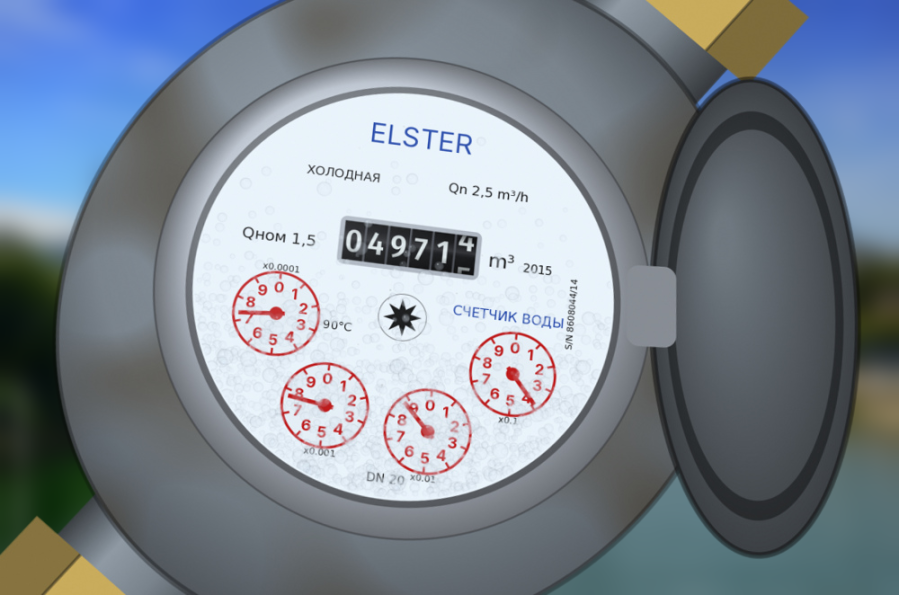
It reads 49714.3877 m³
